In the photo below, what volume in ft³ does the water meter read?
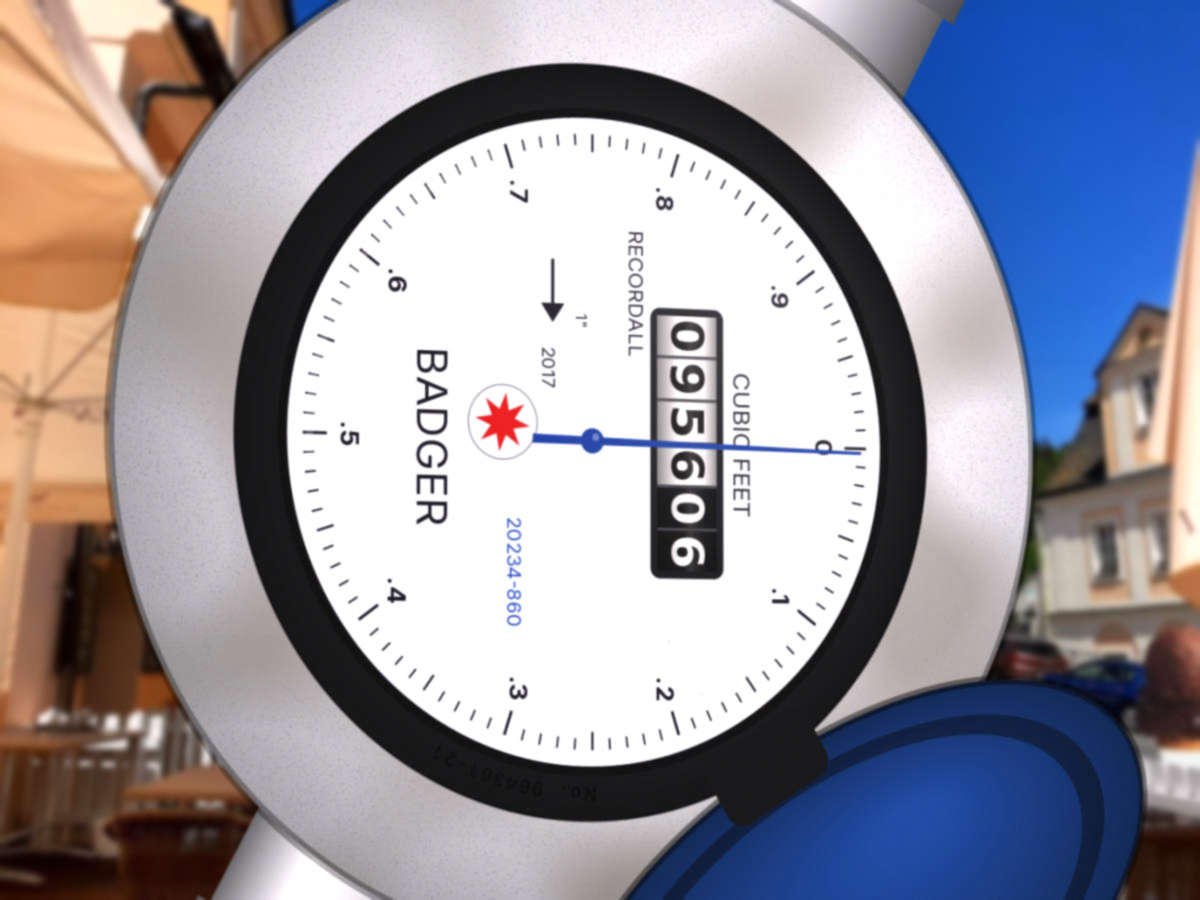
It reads 95606.00 ft³
